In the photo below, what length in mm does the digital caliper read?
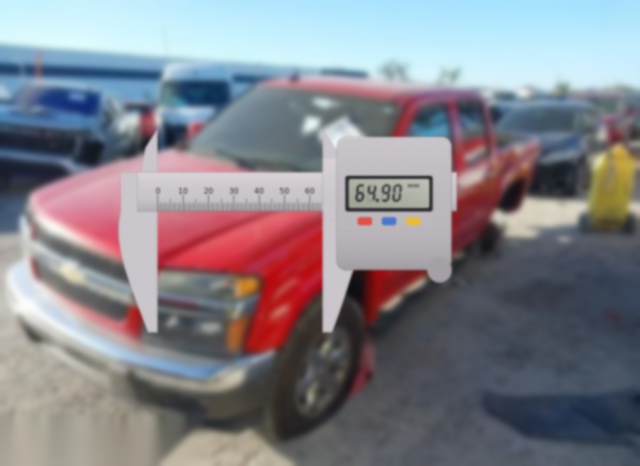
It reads 64.90 mm
